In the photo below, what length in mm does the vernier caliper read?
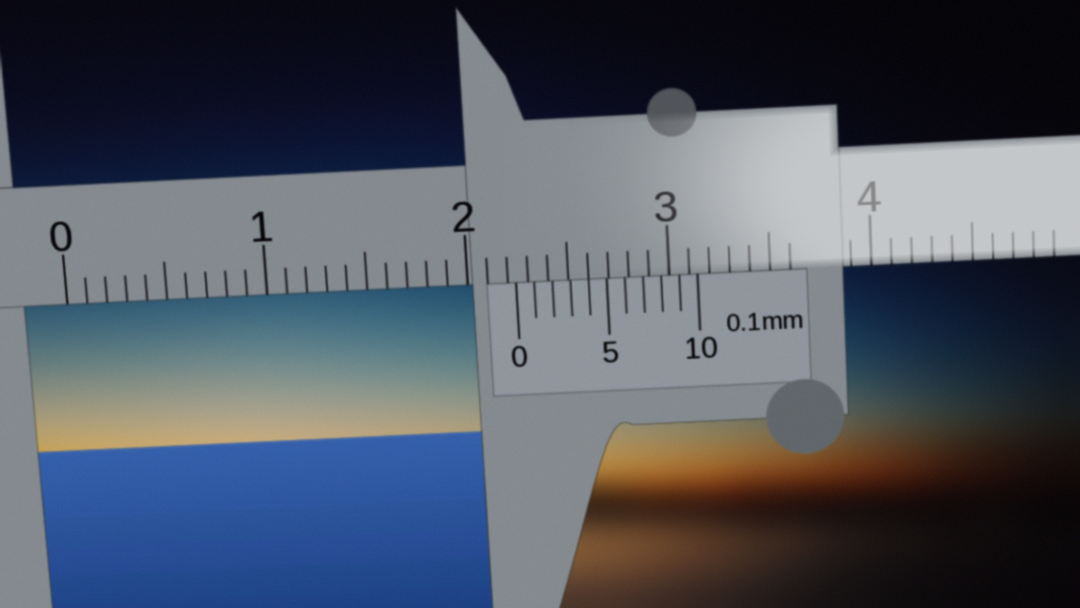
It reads 22.4 mm
